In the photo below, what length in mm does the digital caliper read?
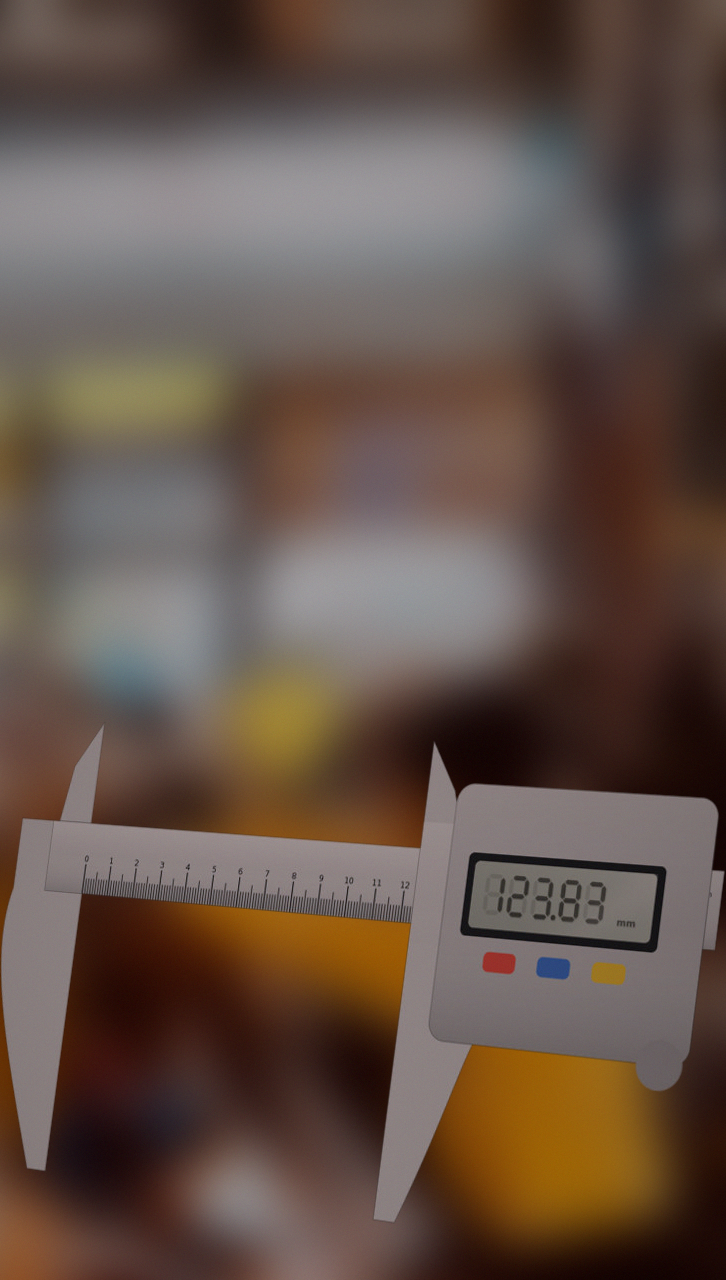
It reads 123.83 mm
